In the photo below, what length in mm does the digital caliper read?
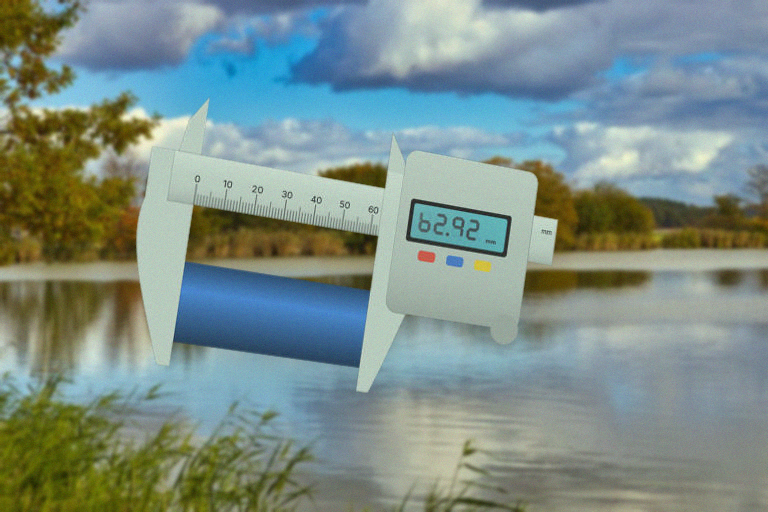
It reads 62.92 mm
